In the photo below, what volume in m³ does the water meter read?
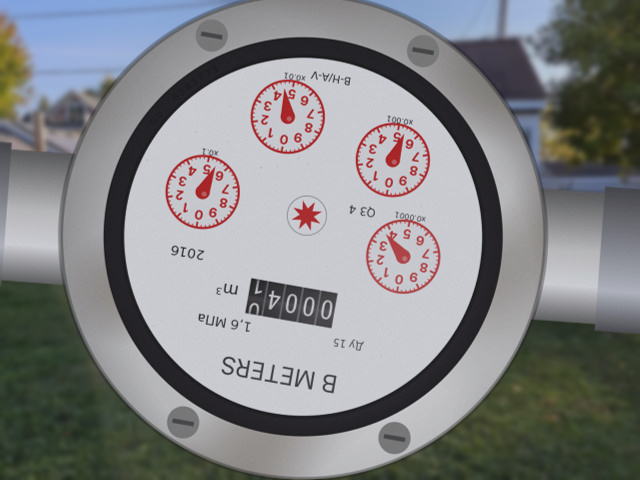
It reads 40.5453 m³
